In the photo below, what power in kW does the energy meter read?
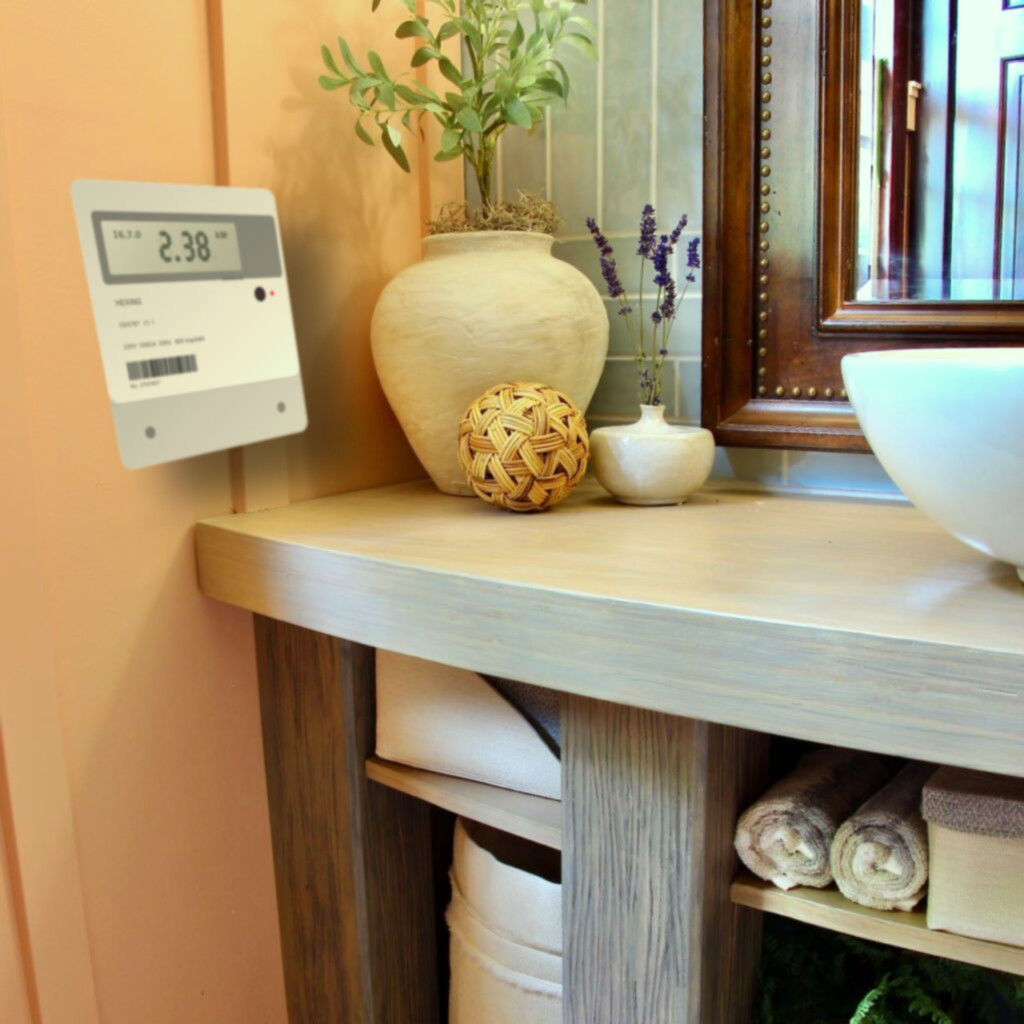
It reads 2.38 kW
